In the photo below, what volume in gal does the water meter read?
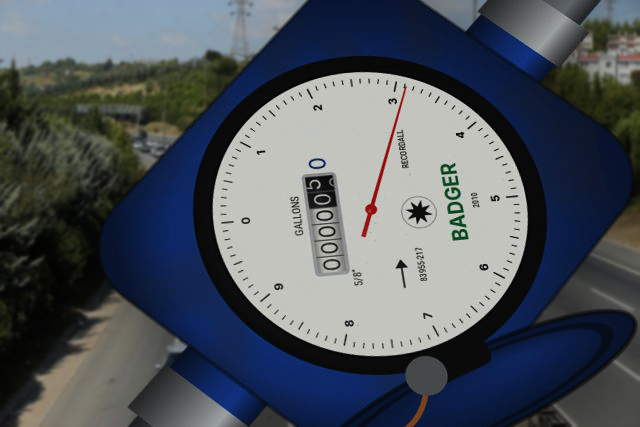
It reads 53.1 gal
